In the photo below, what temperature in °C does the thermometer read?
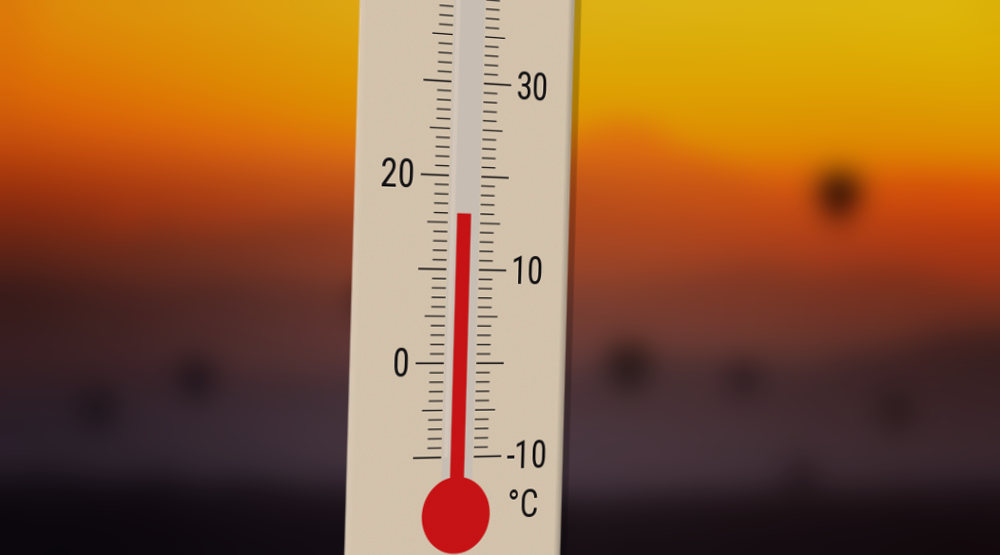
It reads 16 °C
